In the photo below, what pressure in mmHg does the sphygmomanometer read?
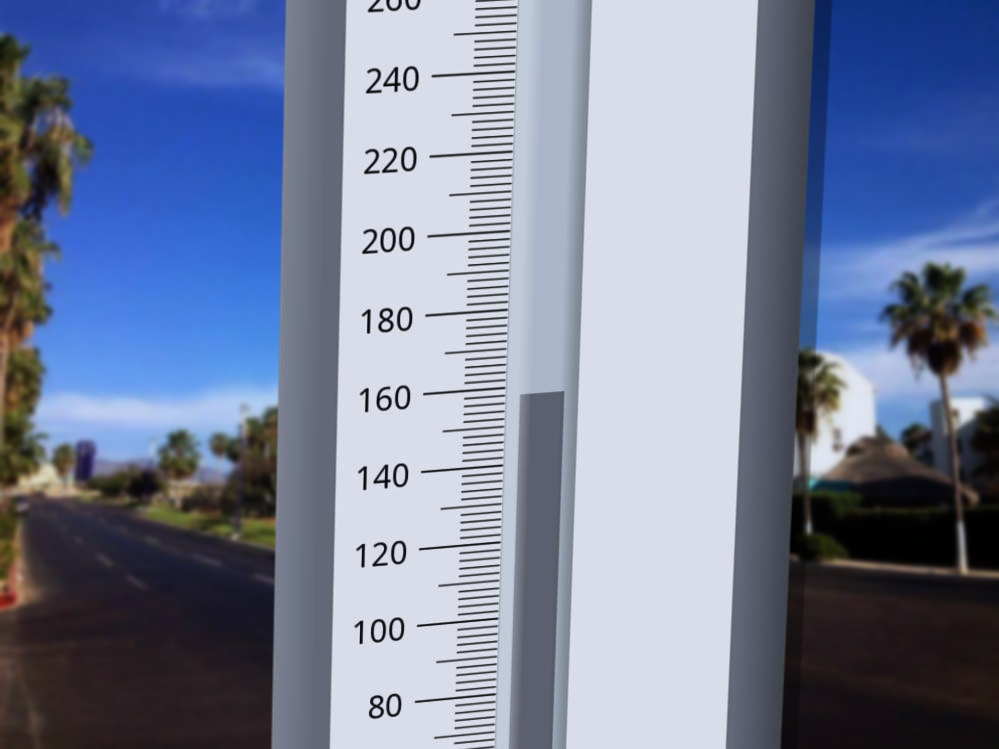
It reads 158 mmHg
